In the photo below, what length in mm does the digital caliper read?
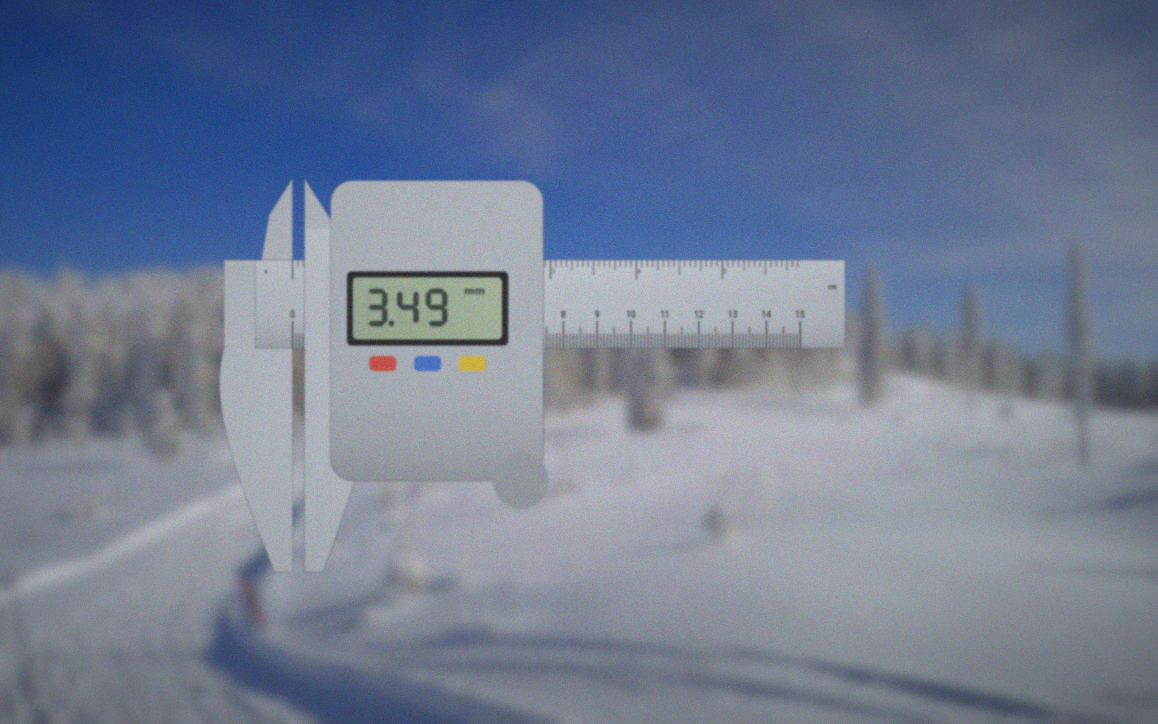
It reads 3.49 mm
